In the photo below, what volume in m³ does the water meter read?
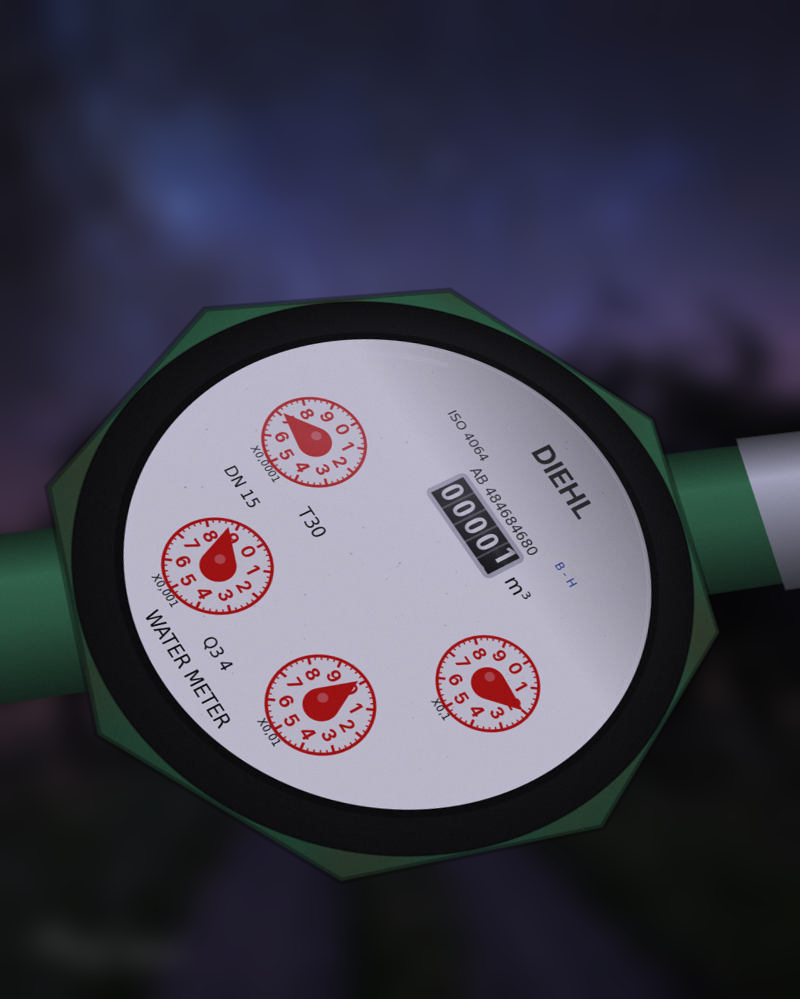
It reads 1.1987 m³
